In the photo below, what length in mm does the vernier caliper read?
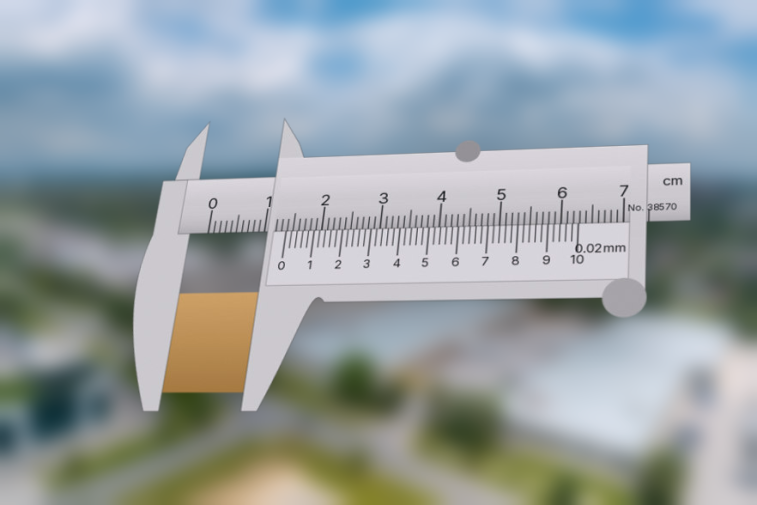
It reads 13.8 mm
